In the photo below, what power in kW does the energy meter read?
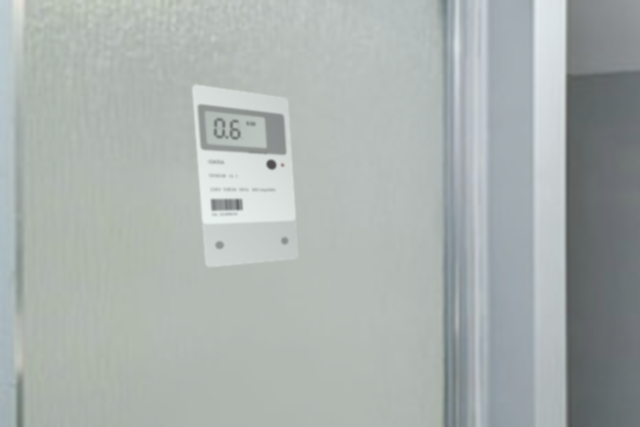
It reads 0.6 kW
